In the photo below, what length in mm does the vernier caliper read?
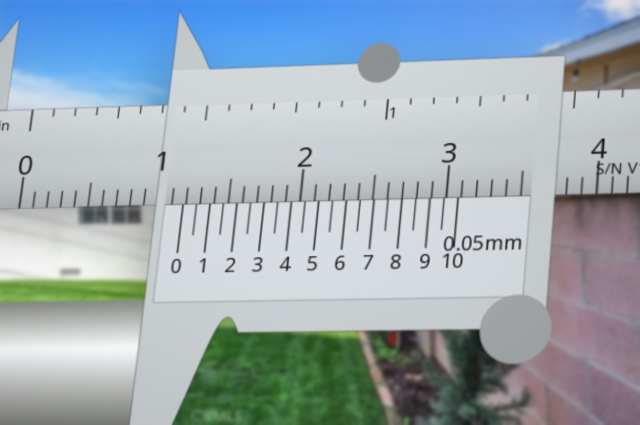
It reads 11.8 mm
